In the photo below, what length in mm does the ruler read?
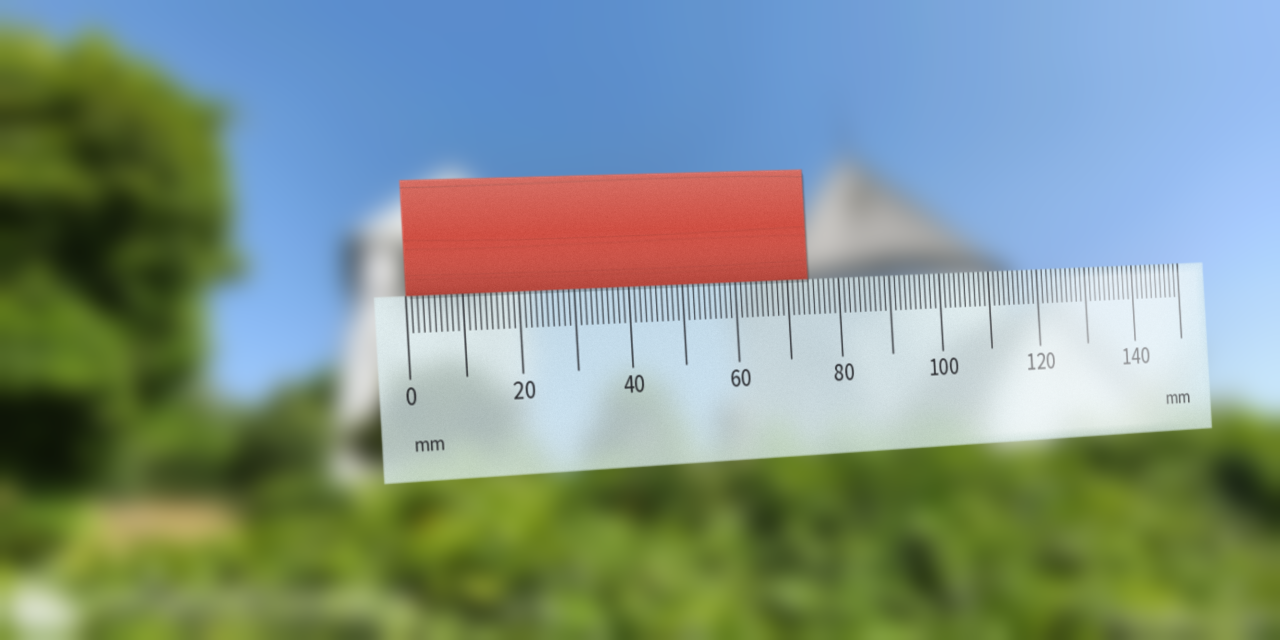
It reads 74 mm
